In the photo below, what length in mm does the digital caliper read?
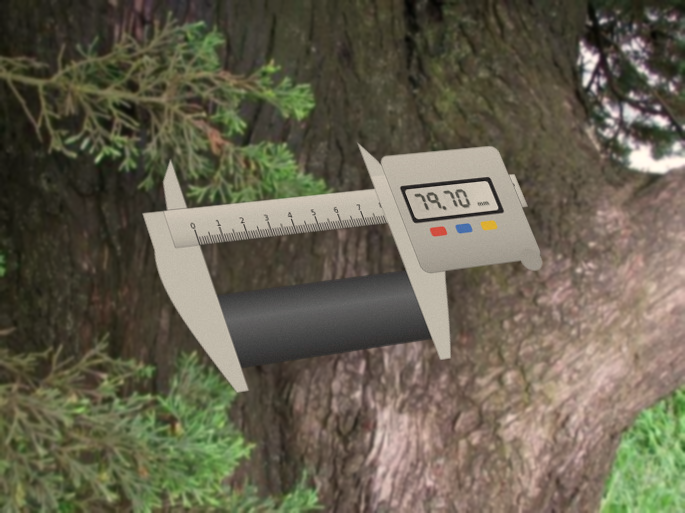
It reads 79.70 mm
